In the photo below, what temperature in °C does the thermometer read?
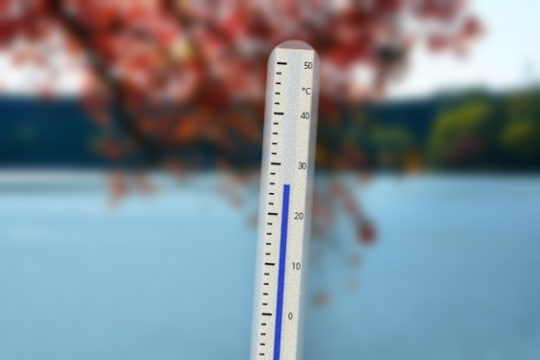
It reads 26 °C
